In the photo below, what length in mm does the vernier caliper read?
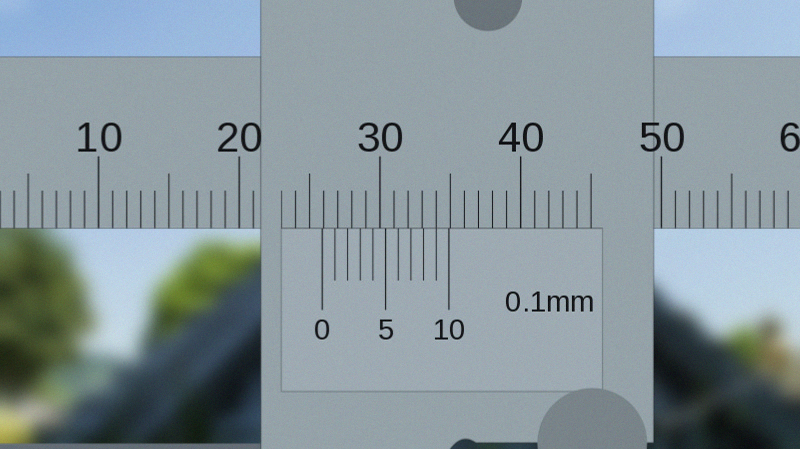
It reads 25.9 mm
